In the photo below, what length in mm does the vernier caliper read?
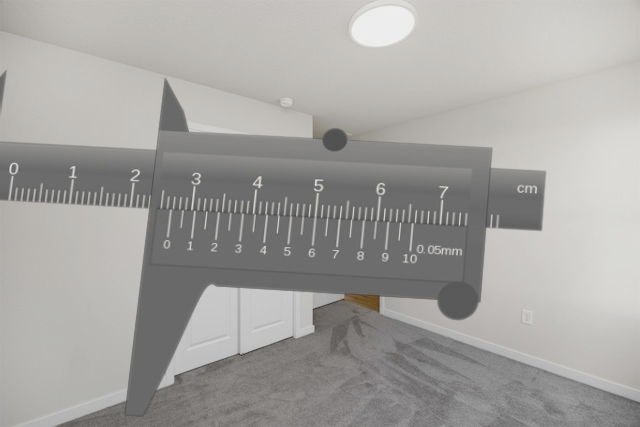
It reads 26.6 mm
